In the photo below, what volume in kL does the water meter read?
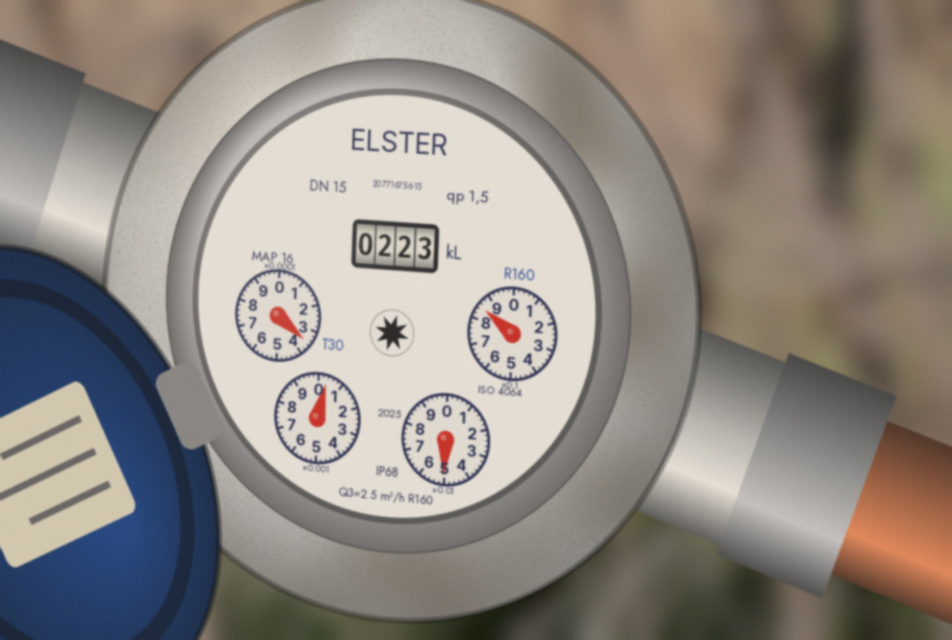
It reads 223.8503 kL
